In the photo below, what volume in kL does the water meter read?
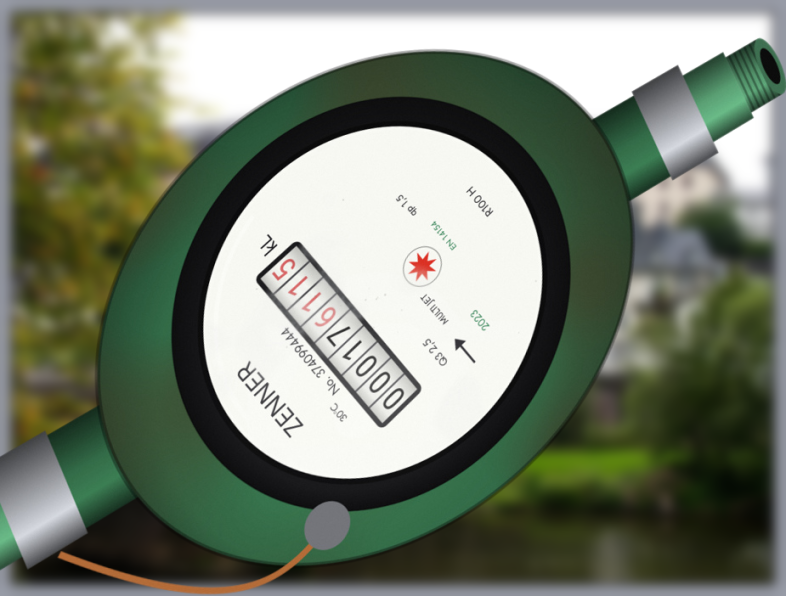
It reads 17.6115 kL
